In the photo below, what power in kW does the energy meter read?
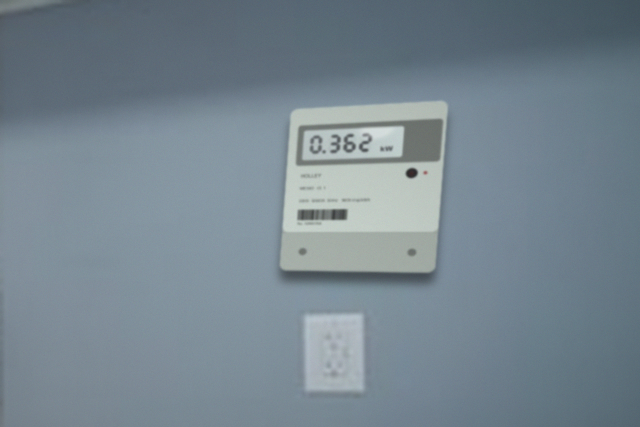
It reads 0.362 kW
